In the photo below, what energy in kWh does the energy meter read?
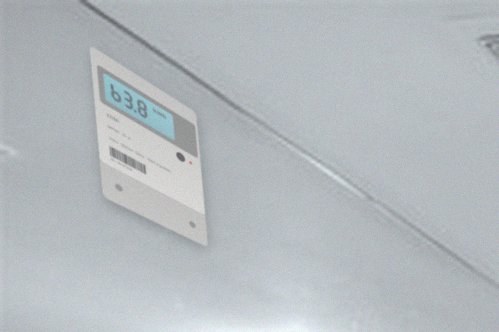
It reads 63.8 kWh
